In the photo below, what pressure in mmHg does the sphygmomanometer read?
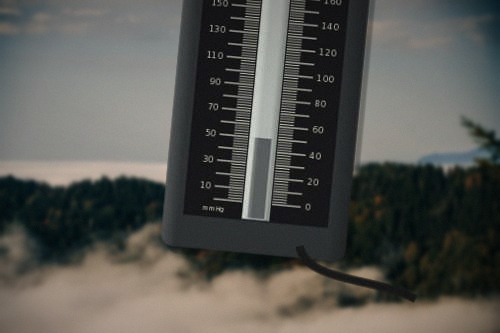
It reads 50 mmHg
